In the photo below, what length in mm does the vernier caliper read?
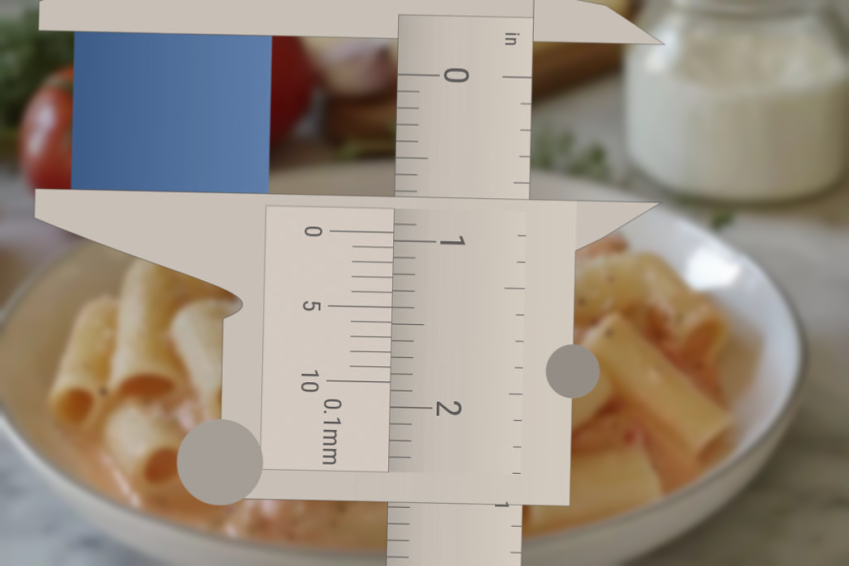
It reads 9.5 mm
